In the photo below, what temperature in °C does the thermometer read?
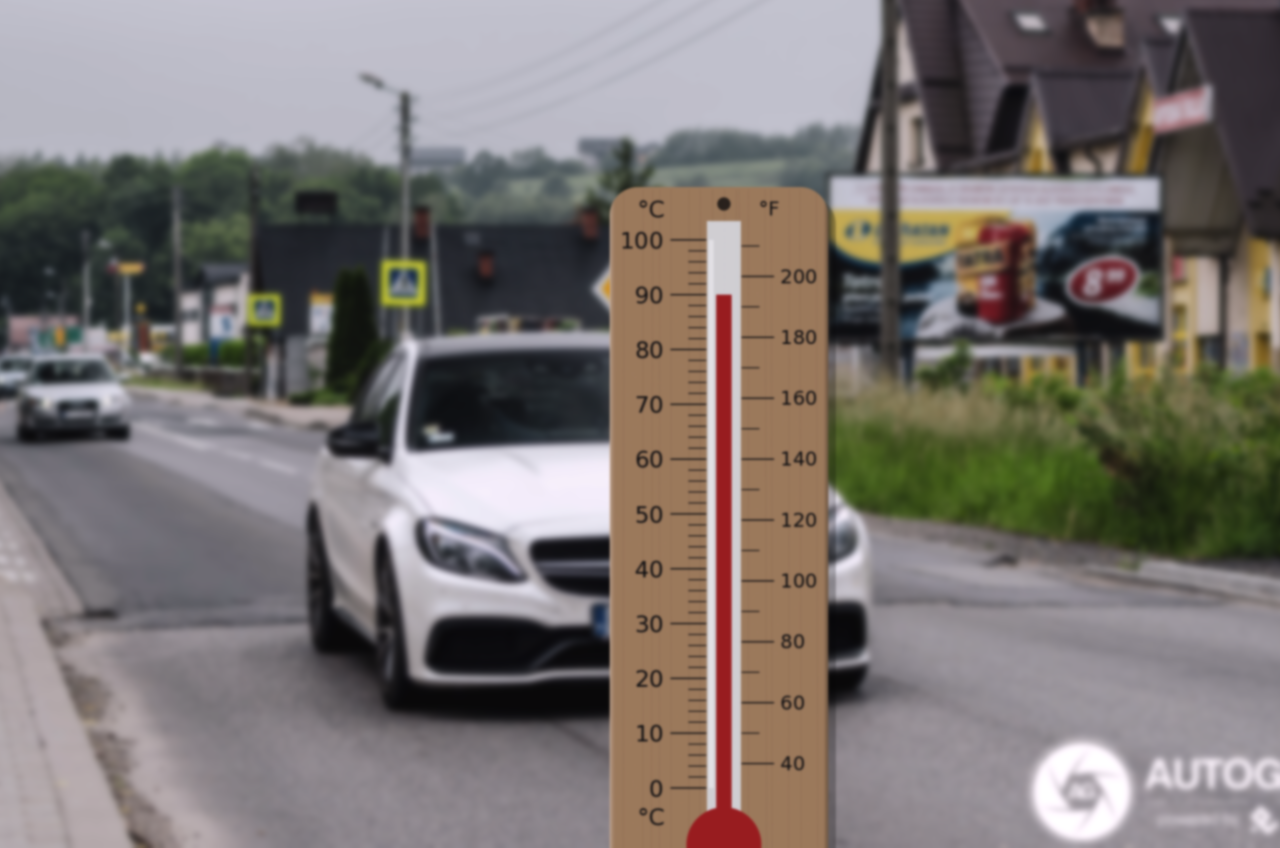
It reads 90 °C
